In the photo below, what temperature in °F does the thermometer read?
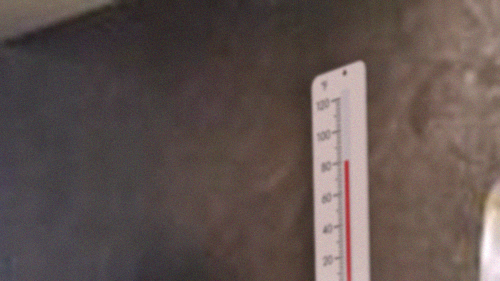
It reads 80 °F
